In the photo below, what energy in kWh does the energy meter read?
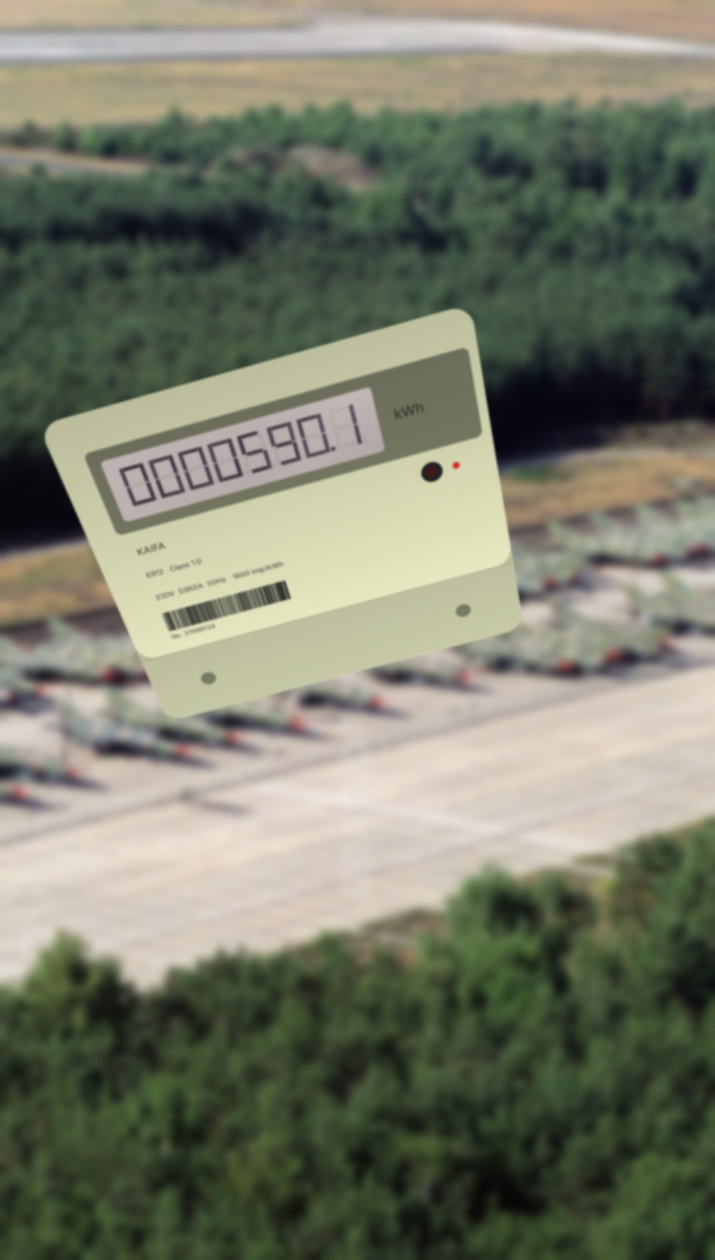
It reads 590.1 kWh
